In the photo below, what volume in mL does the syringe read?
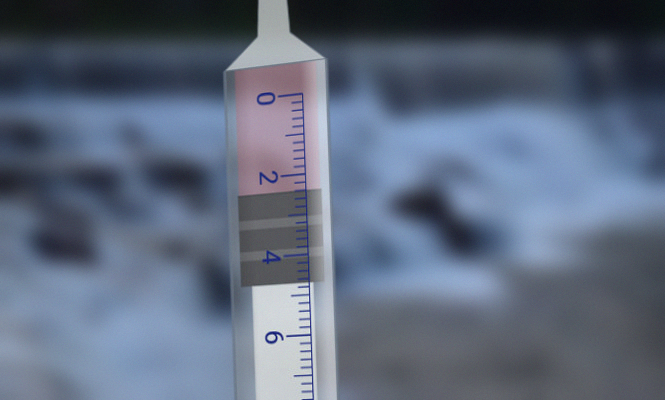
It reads 2.4 mL
